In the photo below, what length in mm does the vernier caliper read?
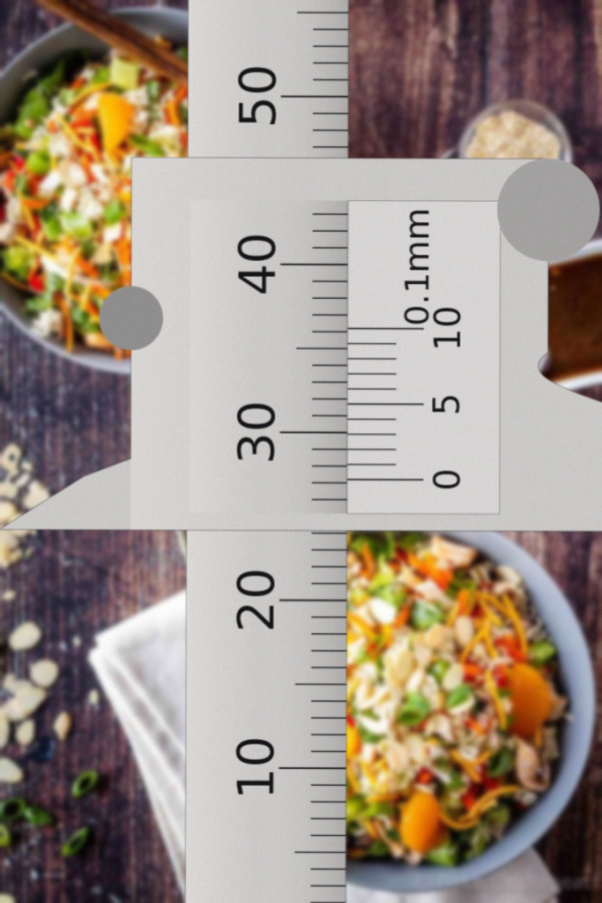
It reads 27.2 mm
